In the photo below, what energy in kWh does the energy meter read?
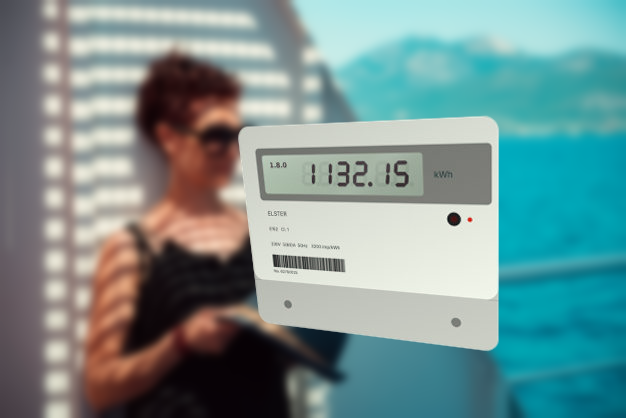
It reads 1132.15 kWh
